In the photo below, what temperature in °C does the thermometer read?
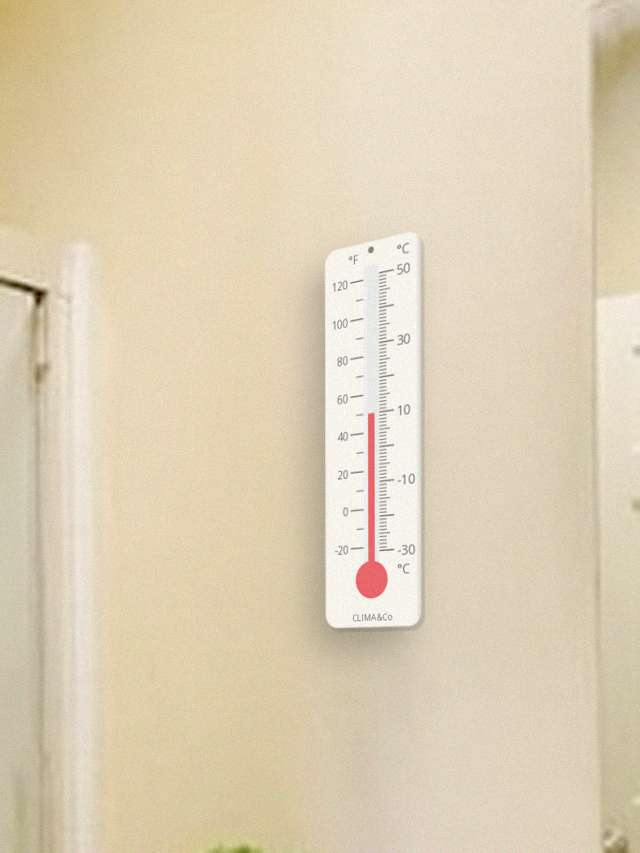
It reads 10 °C
